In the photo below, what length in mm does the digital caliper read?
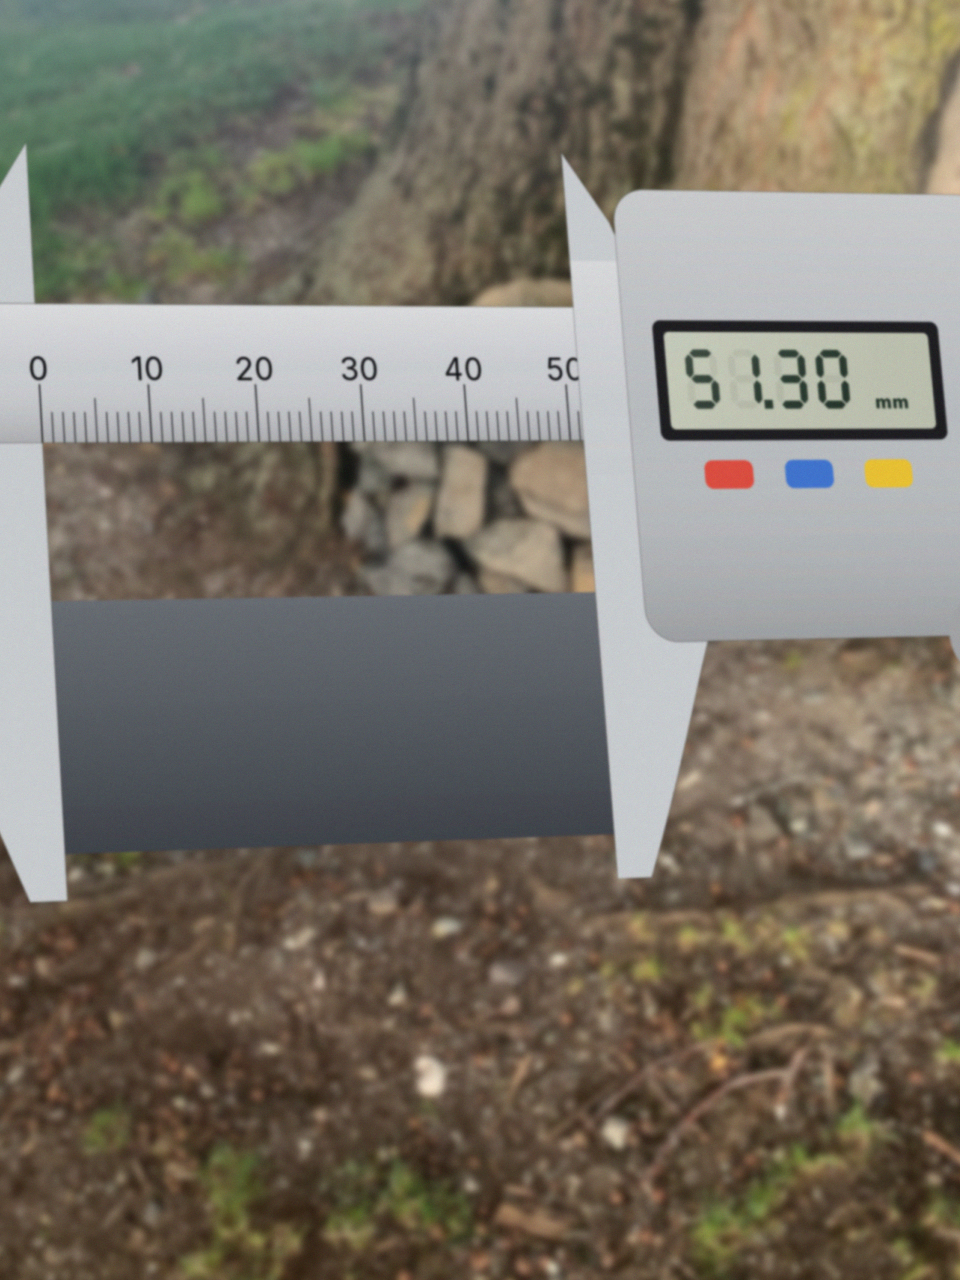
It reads 51.30 mm
